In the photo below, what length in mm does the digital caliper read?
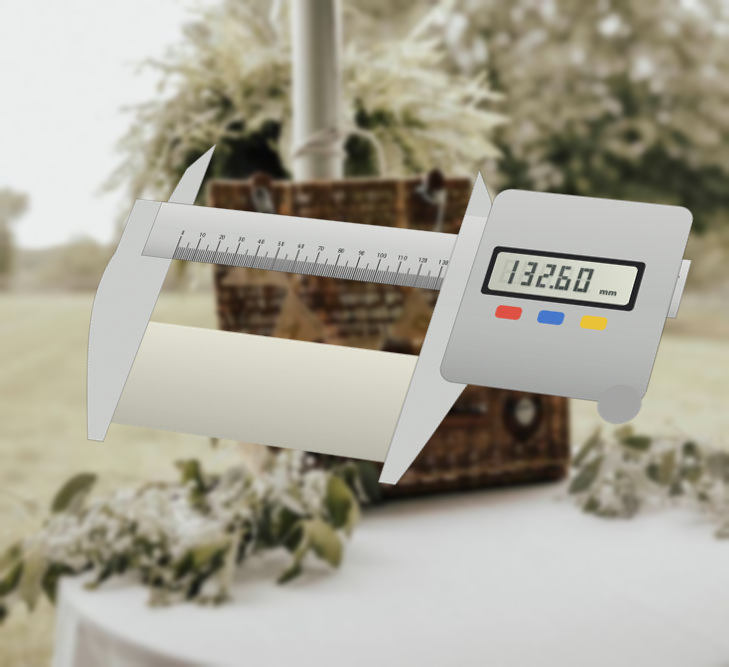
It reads 132.60 mm
